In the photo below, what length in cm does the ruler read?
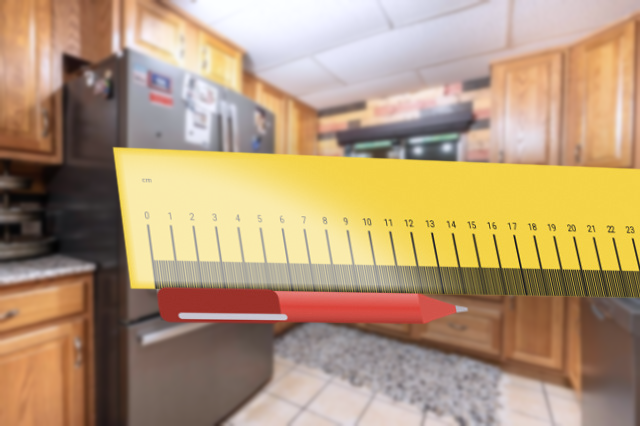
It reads 14 cm
